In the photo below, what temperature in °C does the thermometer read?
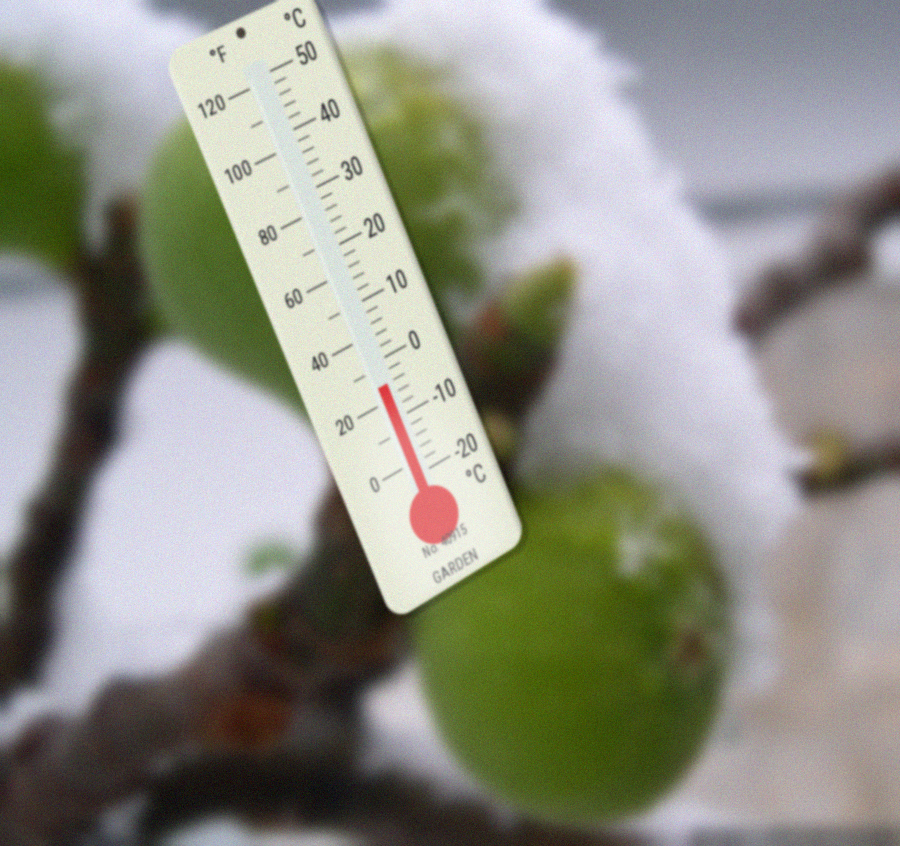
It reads -4 °C
